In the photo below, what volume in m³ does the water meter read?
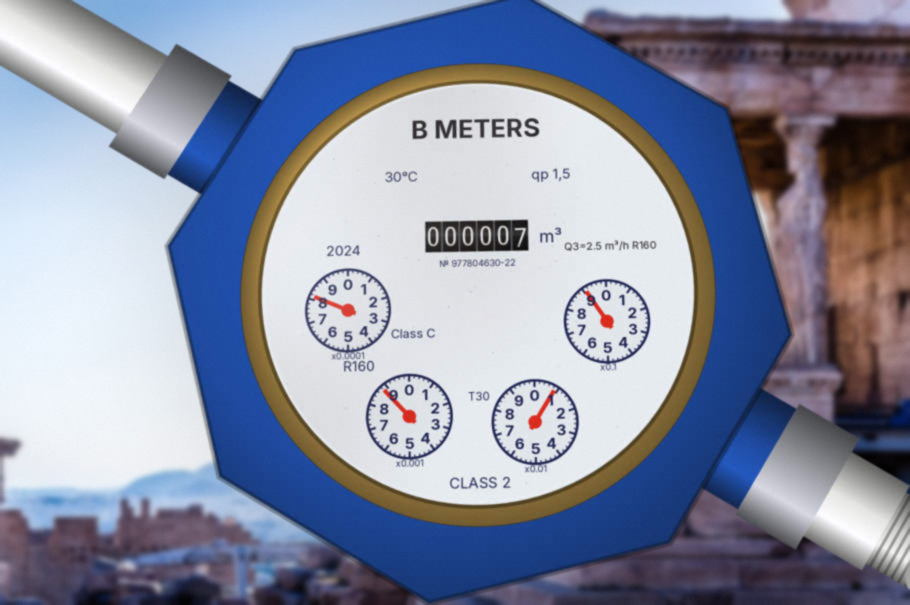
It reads 6.9088 m³
